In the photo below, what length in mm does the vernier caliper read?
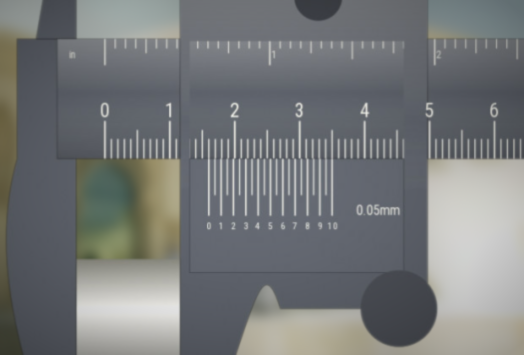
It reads 16.0 mm
